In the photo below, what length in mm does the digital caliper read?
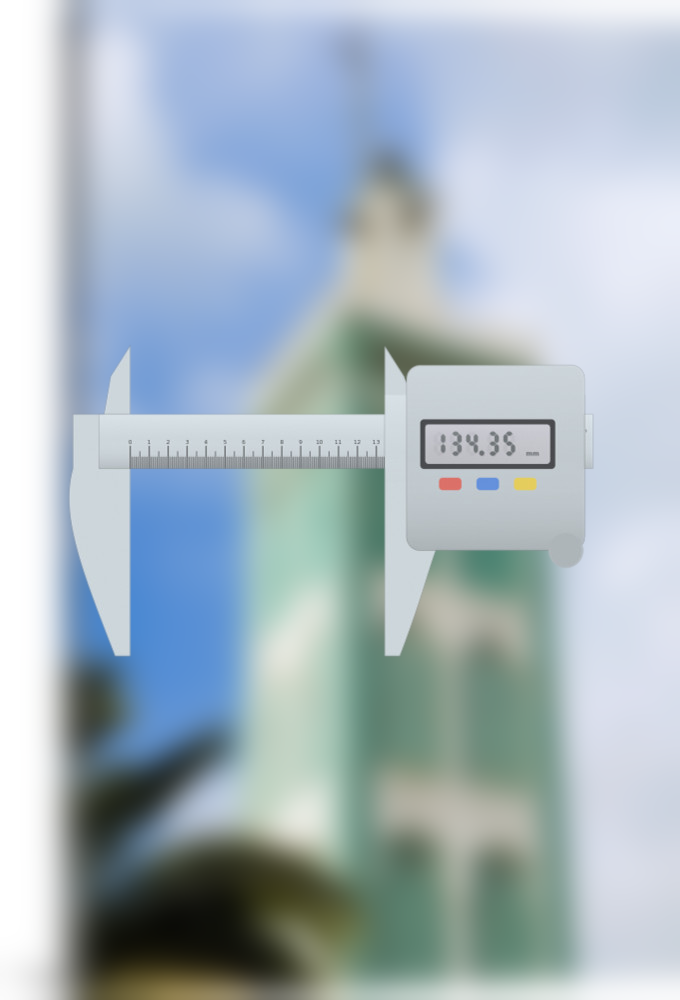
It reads 134.35 mm
